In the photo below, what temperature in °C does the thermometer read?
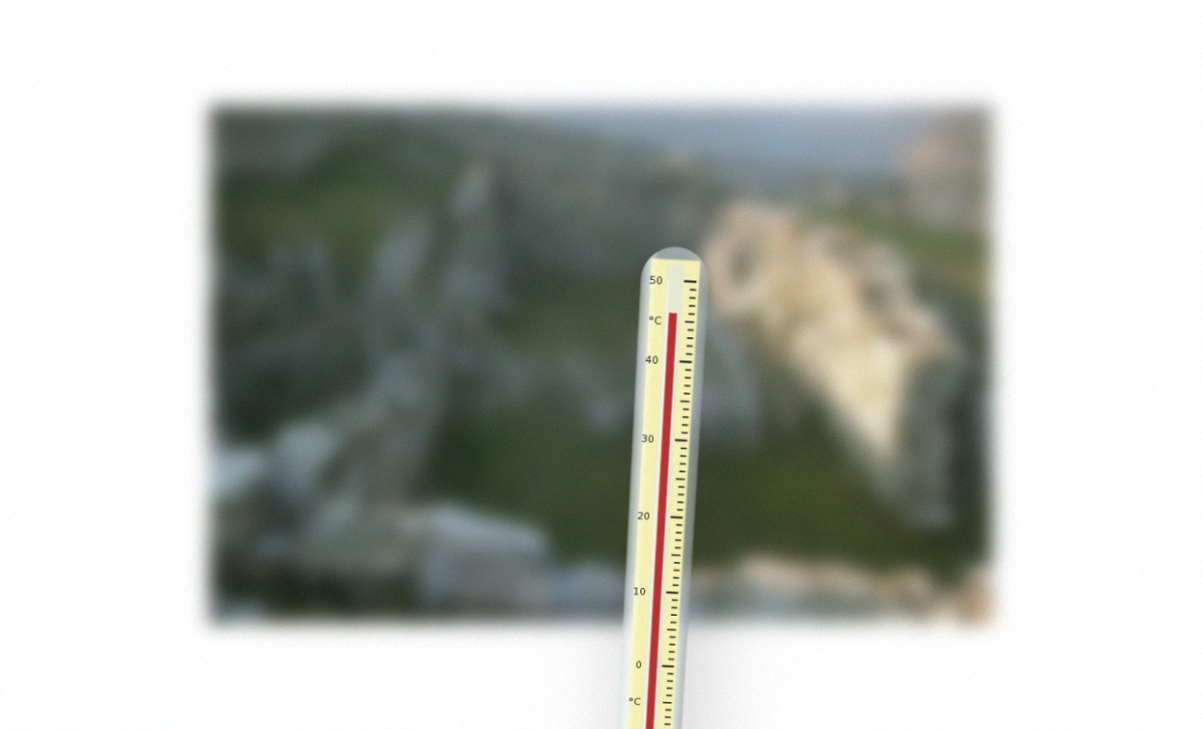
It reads 46 °C
